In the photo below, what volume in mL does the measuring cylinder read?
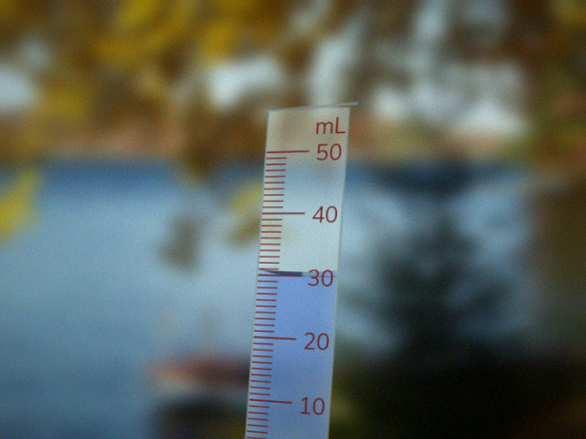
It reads 30 mL
